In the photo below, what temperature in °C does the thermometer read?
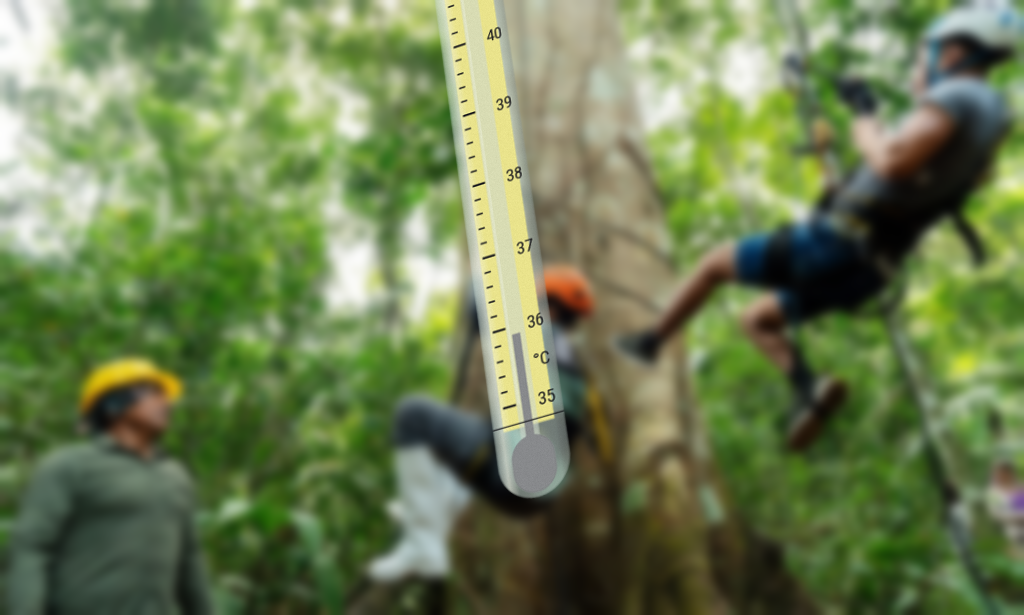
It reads 35.9 °C
